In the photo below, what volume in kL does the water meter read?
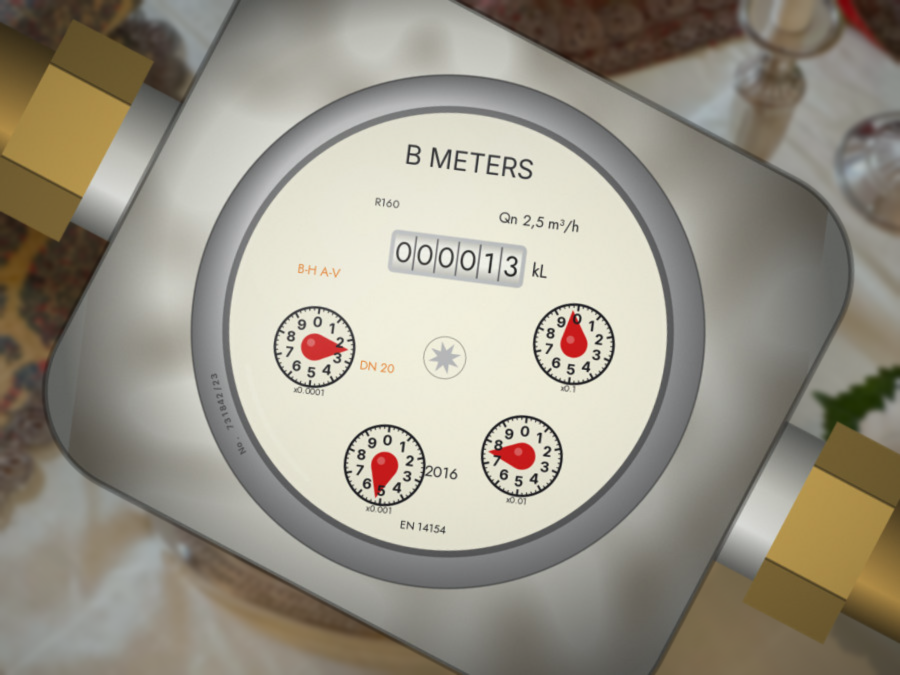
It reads 12.9752 kL
